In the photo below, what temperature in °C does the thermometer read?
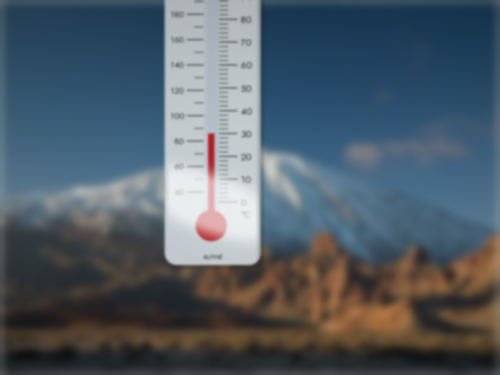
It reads 30 °C
